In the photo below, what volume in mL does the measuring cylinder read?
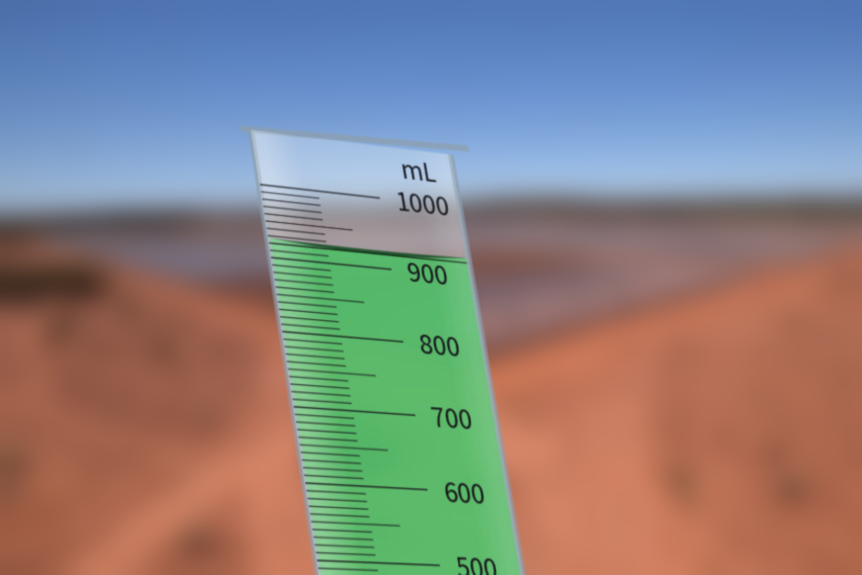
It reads 920 mL
